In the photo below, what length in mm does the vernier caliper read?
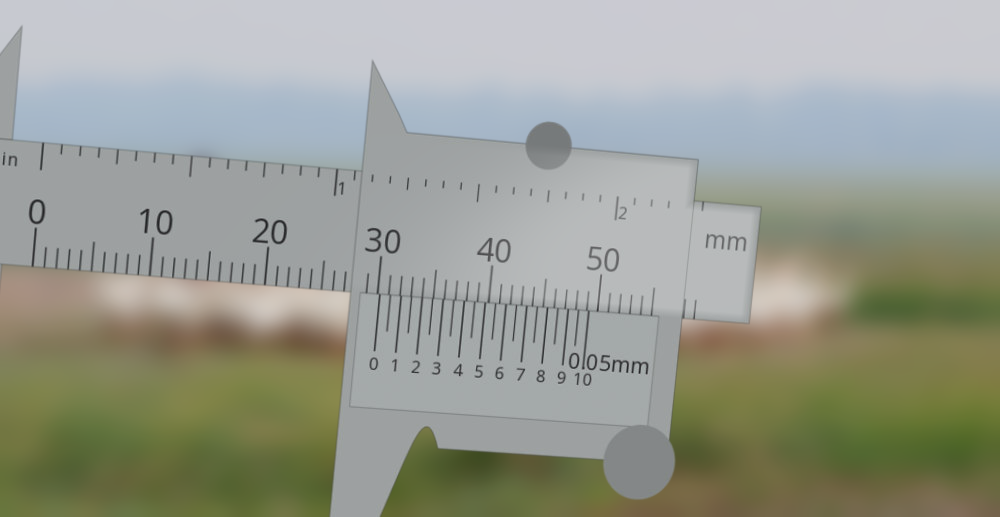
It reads 30.2 mm
